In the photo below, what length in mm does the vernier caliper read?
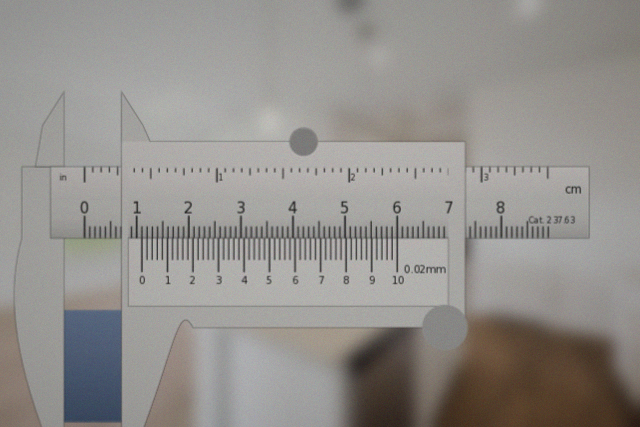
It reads 11.0 mm
